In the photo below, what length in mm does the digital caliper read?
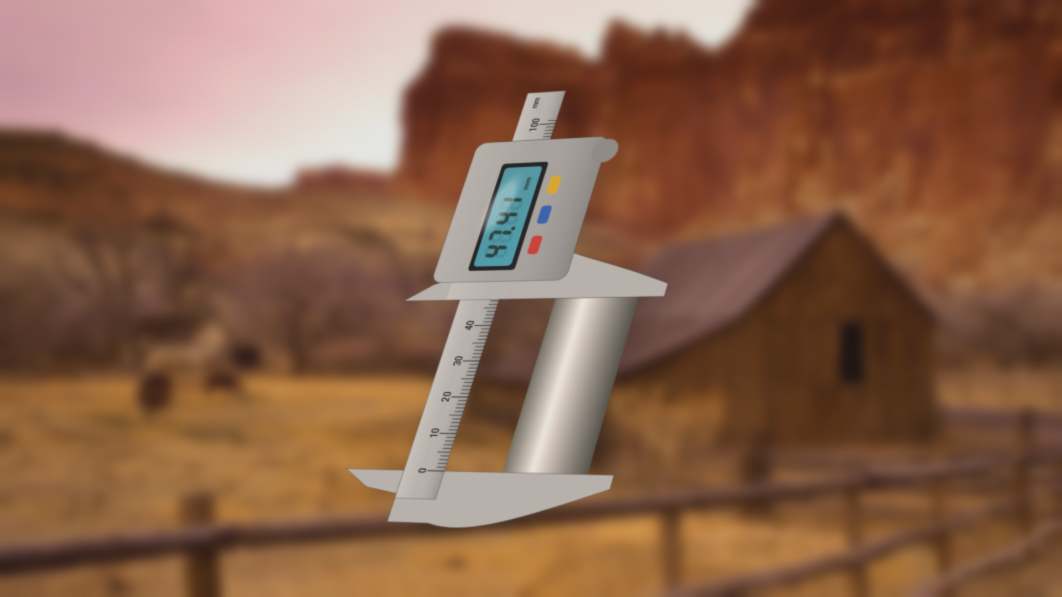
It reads 47.41 mm
